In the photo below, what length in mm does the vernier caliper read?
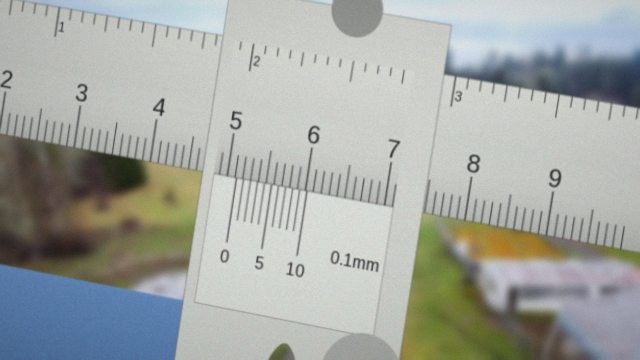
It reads 51.2 mm
